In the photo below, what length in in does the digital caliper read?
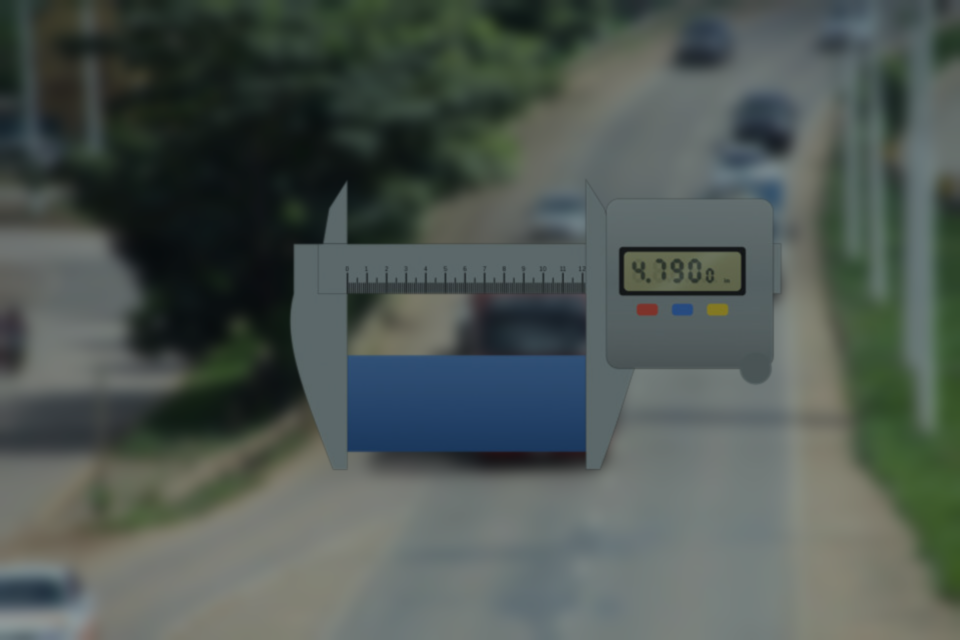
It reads 4.7900 in
